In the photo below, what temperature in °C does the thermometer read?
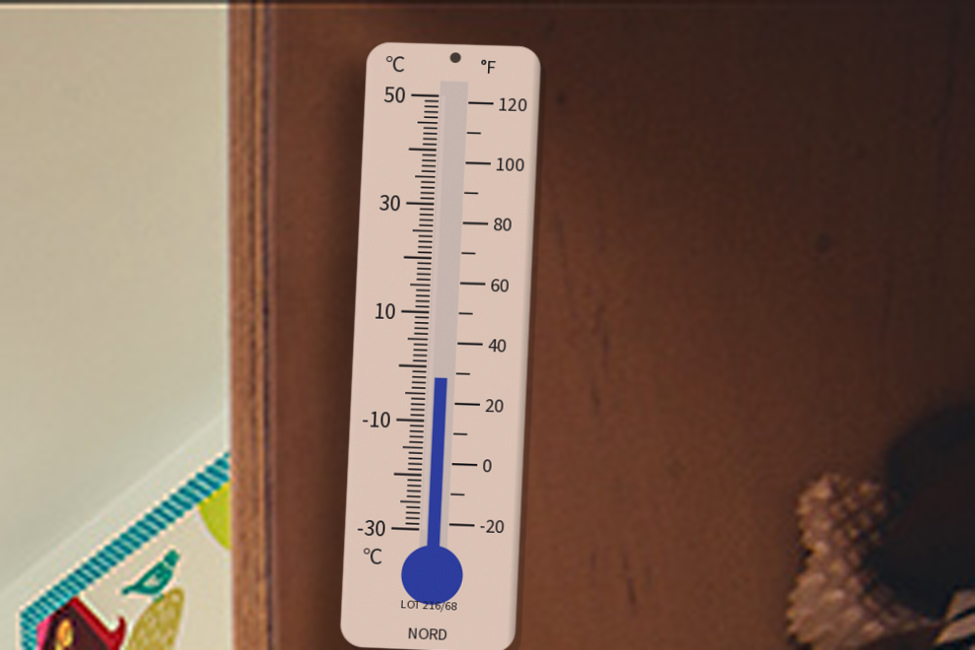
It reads -2 °C
